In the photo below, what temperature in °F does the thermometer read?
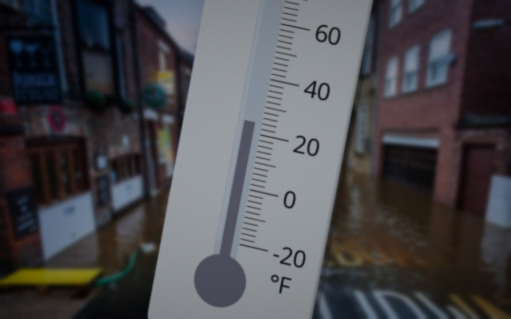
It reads 24 °F
